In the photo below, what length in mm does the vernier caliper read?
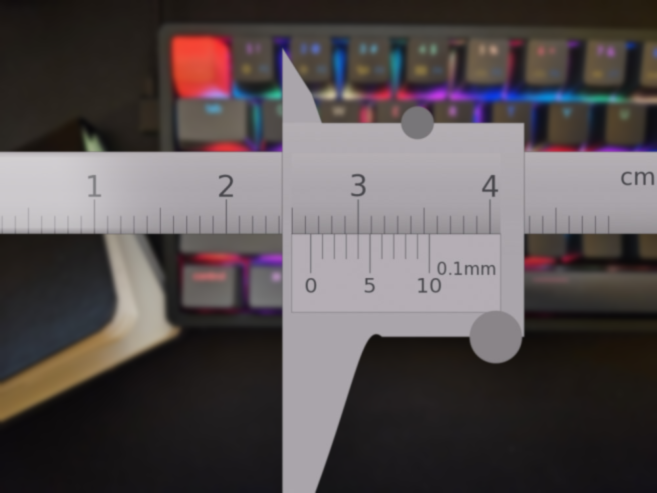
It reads 26.4 mm
